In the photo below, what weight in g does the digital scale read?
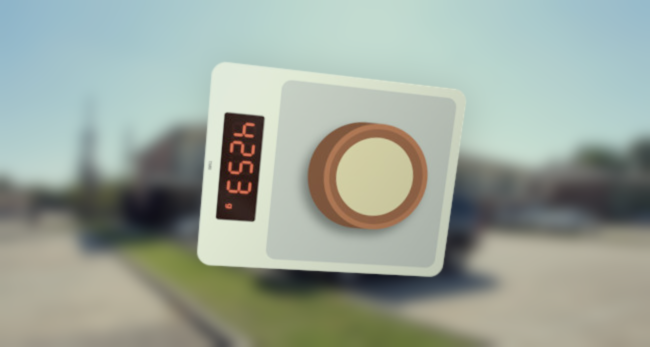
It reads 4253 g
